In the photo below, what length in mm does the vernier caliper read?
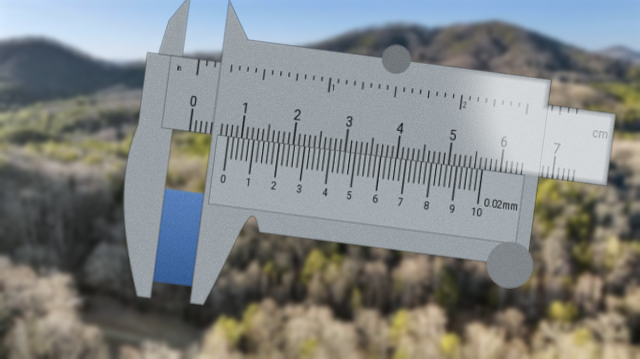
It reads 7.5 mm
